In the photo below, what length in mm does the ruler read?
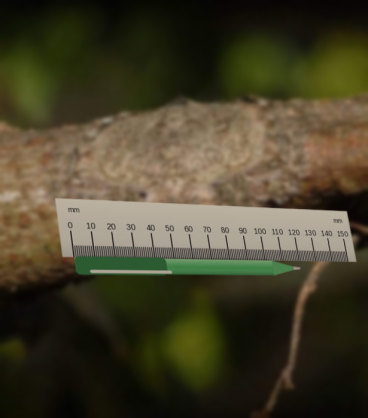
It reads 120 mm
